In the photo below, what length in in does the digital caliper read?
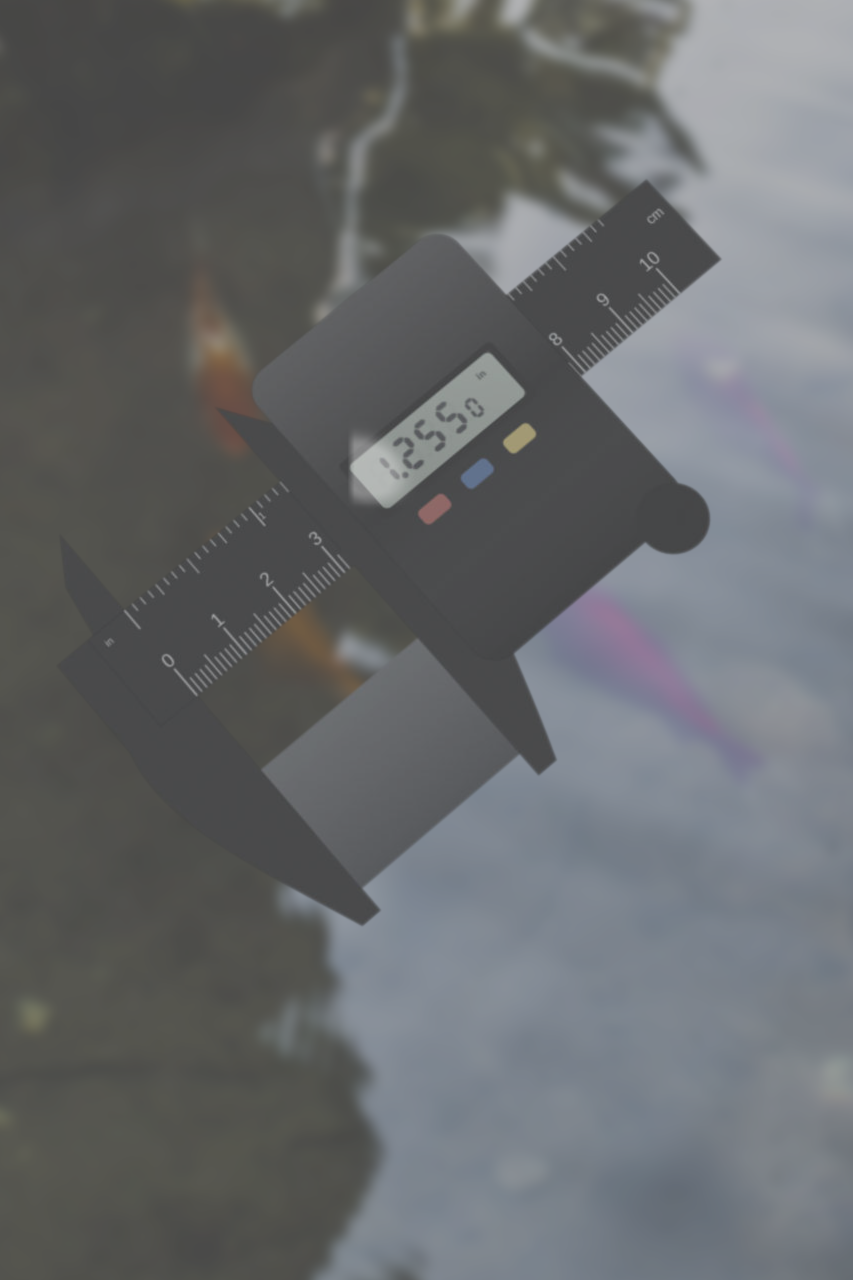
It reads 1.2550 in
